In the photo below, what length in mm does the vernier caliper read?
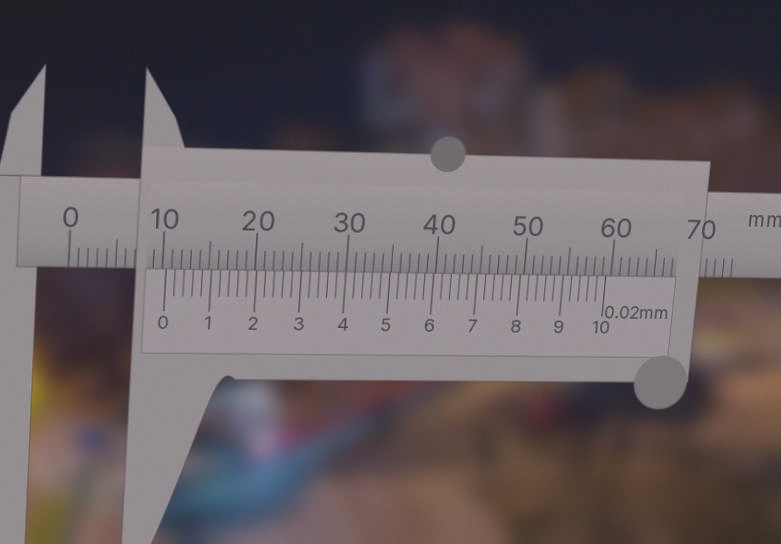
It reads 10.4 mm
